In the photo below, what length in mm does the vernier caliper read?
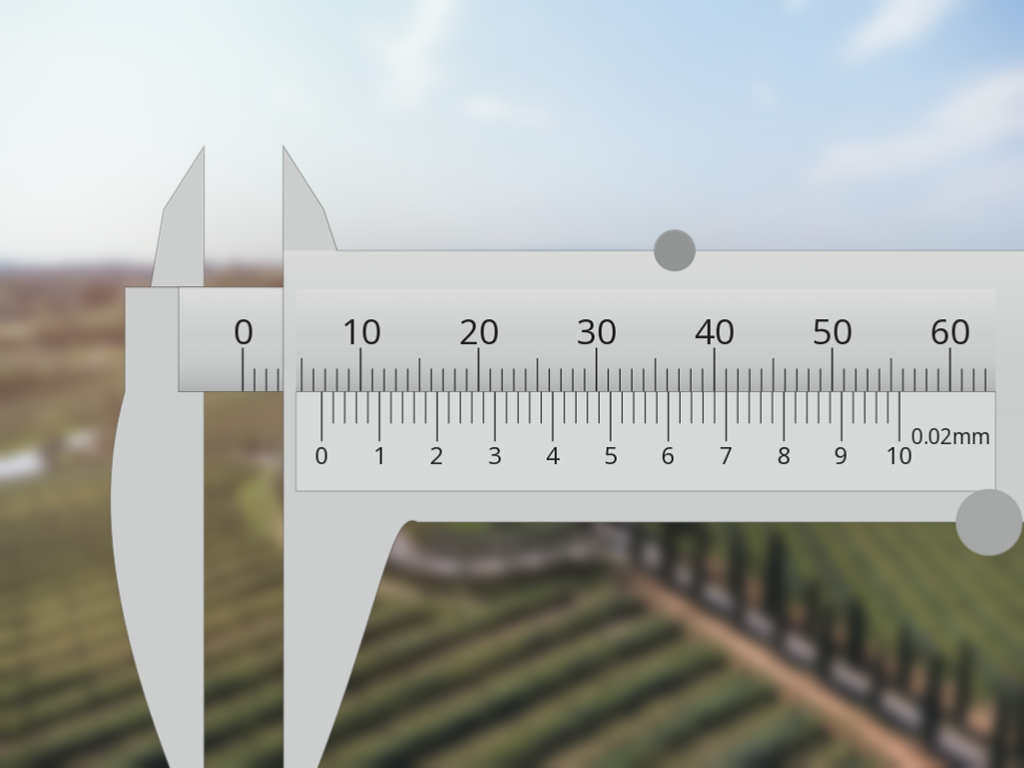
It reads 6.7 mm
